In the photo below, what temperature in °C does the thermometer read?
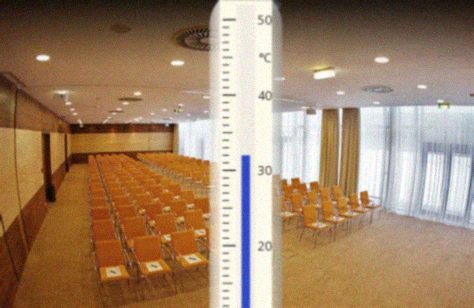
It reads 32 °C
